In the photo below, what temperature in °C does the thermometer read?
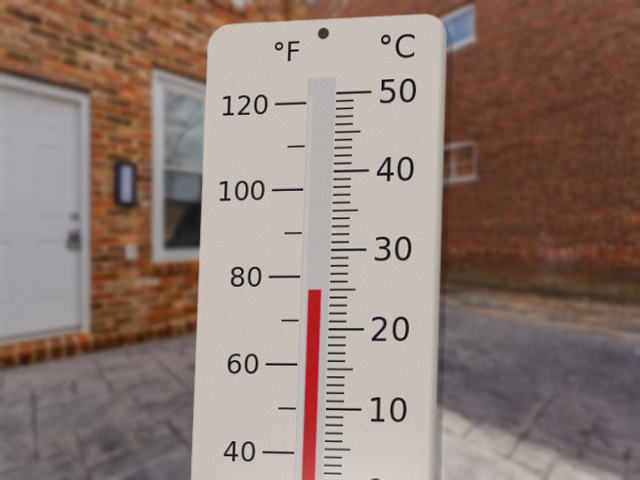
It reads 25 °C
